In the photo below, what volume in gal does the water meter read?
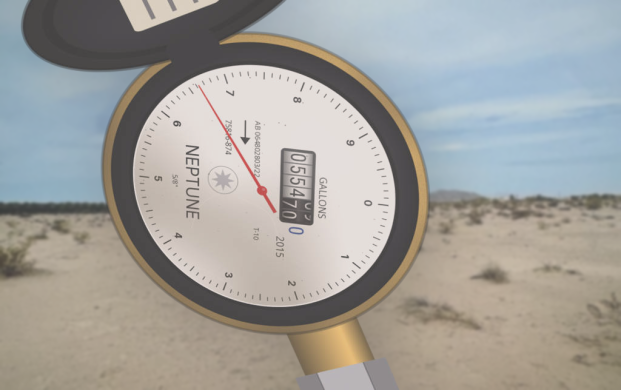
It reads 554696.6 gal
